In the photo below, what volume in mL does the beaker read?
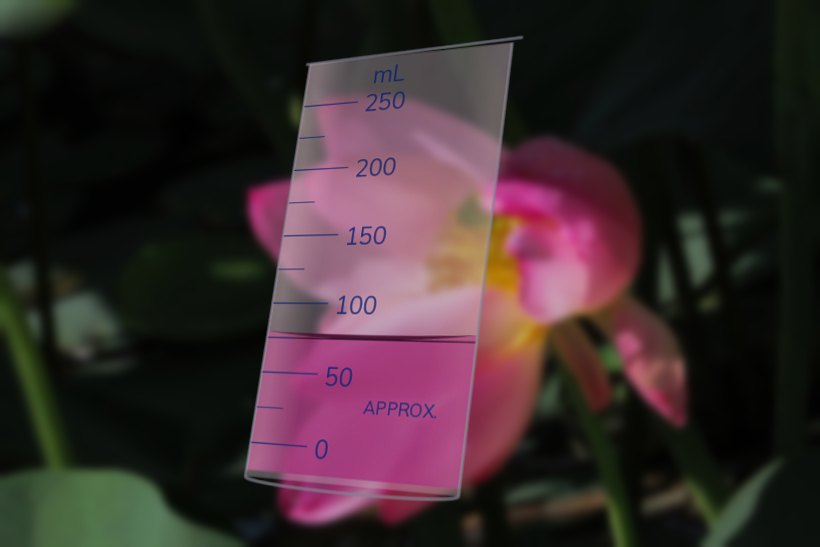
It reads 75 mL
